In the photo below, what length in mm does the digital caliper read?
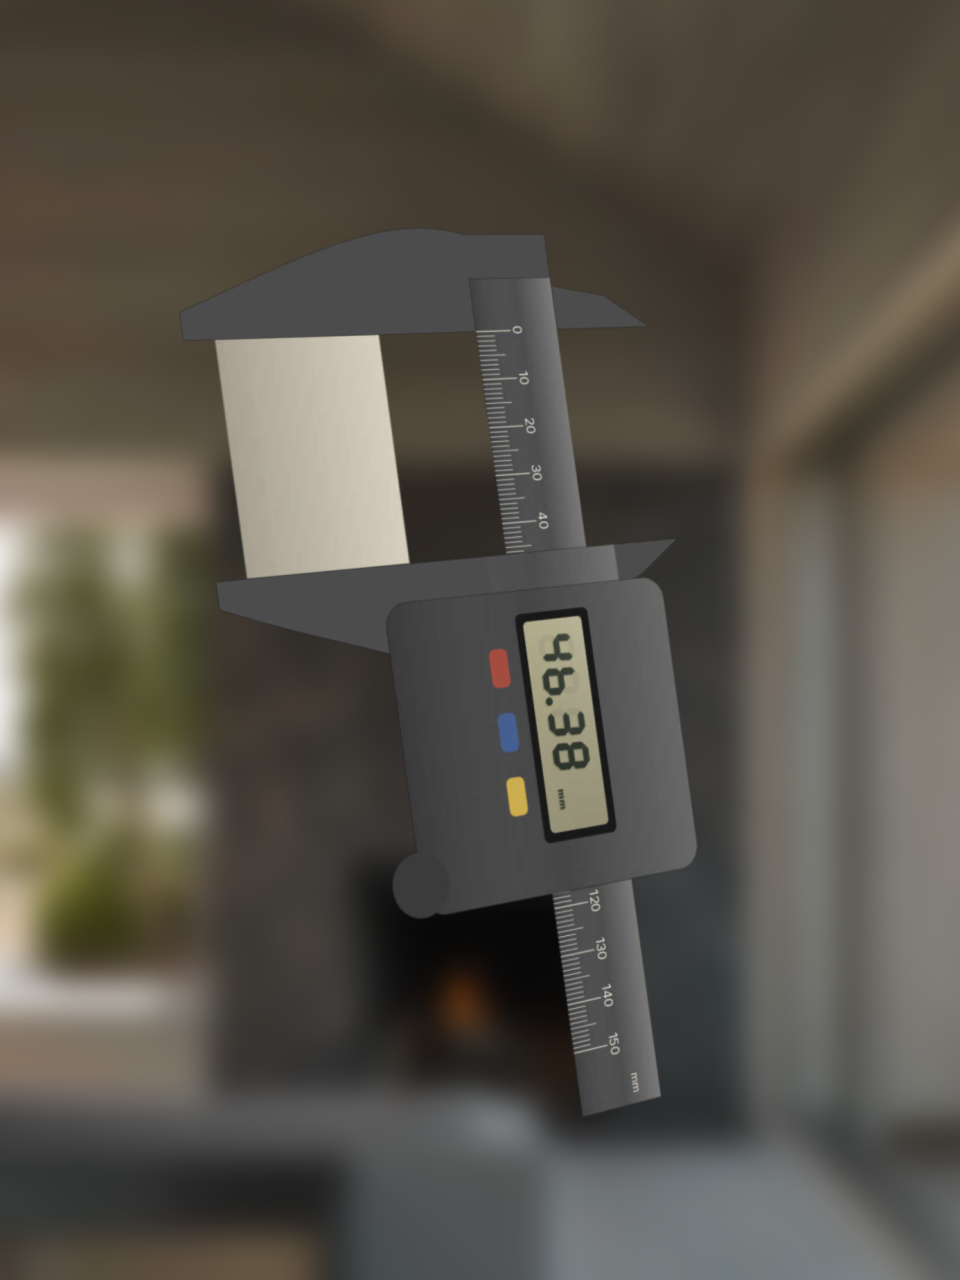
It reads 46.38 mm
